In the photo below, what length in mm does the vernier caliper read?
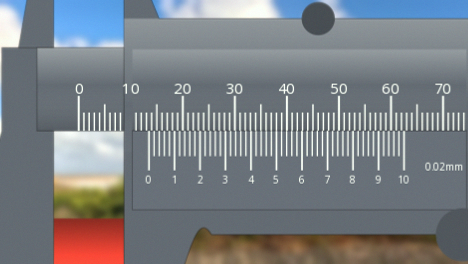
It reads 13.5 mm
